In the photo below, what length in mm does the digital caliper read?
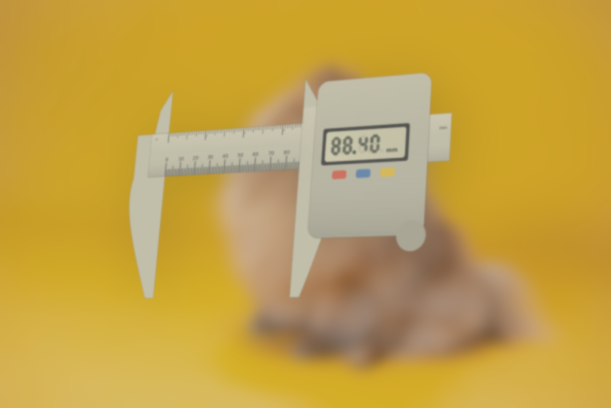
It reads 88.40 mm
